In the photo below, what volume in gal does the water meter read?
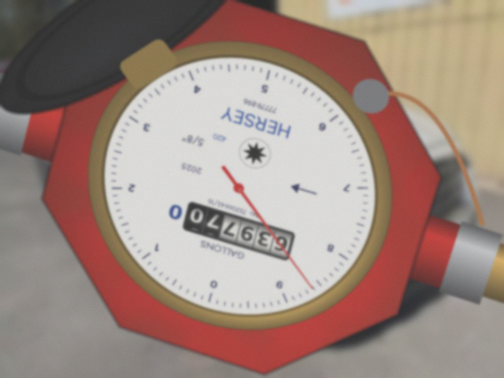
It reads 6397698.6 gal
